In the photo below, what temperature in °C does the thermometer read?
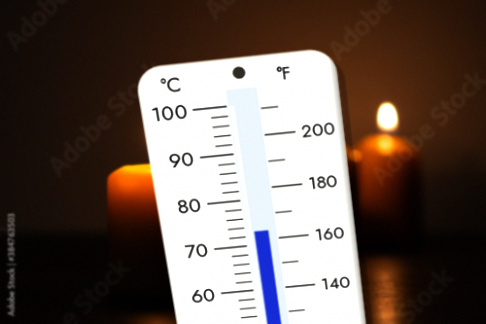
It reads 73 °C
